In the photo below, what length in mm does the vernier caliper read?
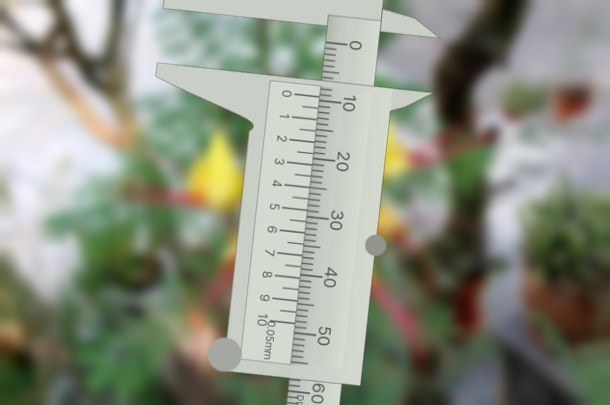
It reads 9.4 mm
